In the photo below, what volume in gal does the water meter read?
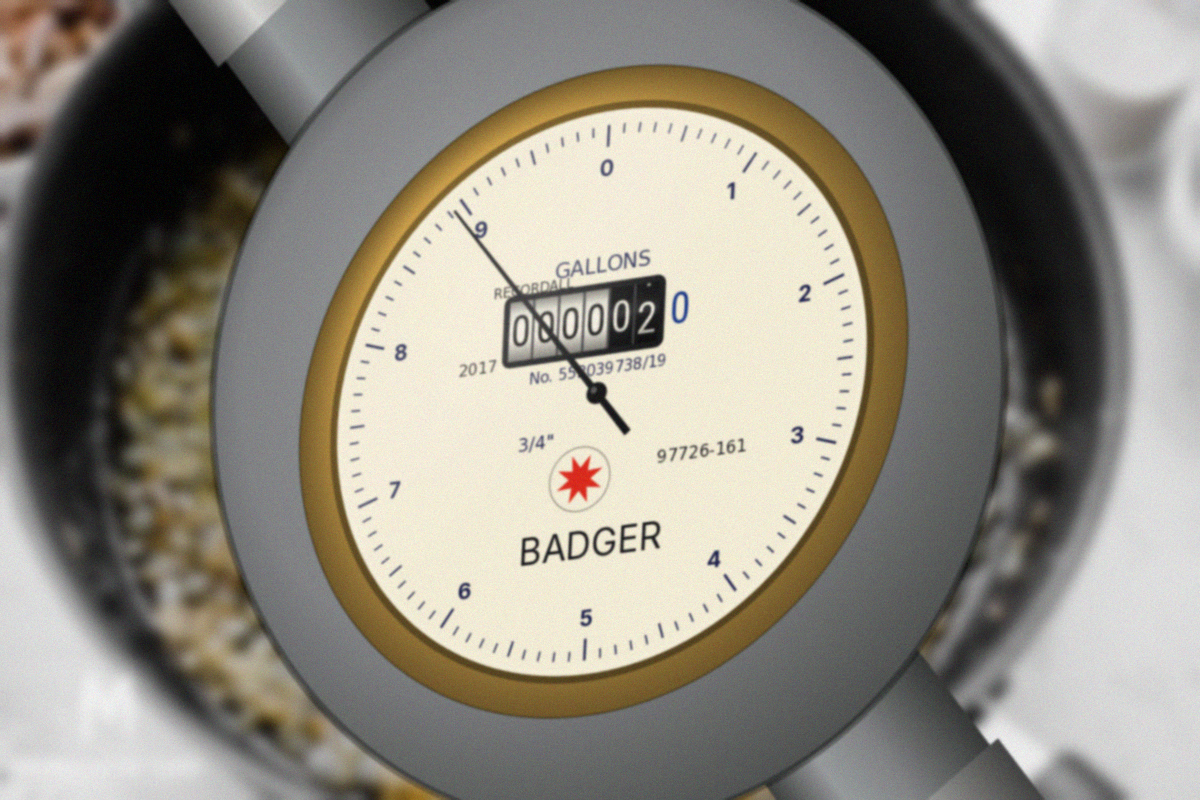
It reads 18.9 gal
